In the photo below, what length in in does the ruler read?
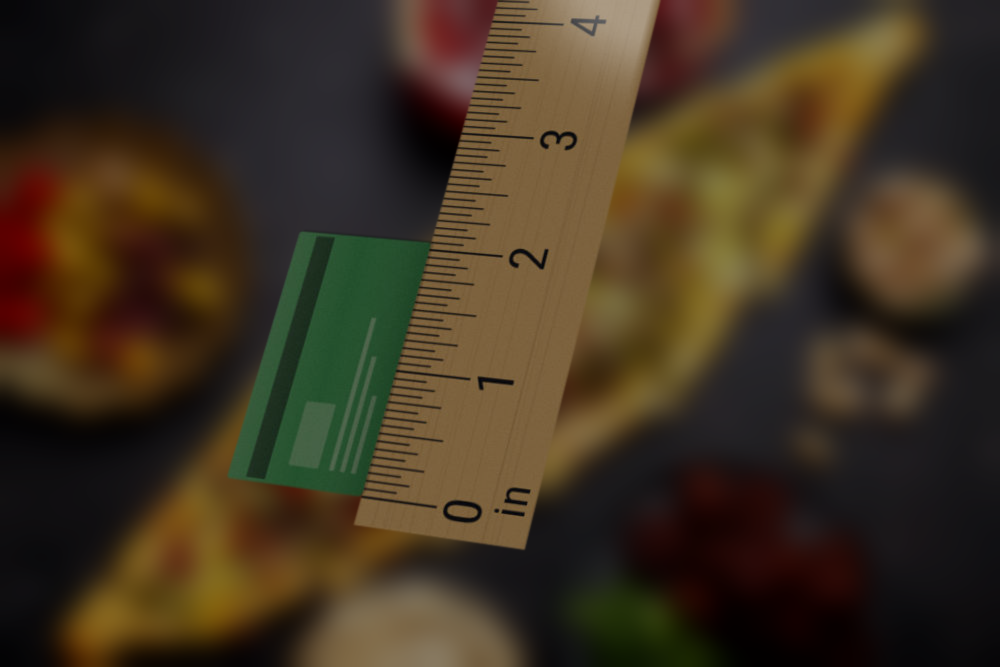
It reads 2.0625 in
